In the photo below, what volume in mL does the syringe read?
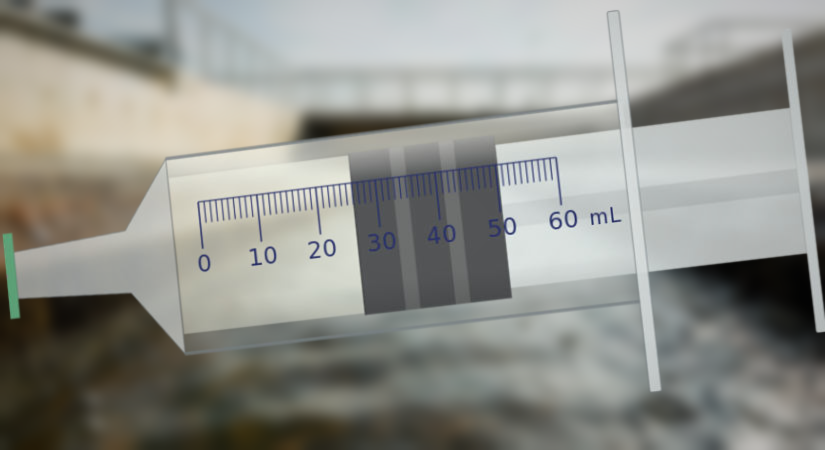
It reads 26 mL
